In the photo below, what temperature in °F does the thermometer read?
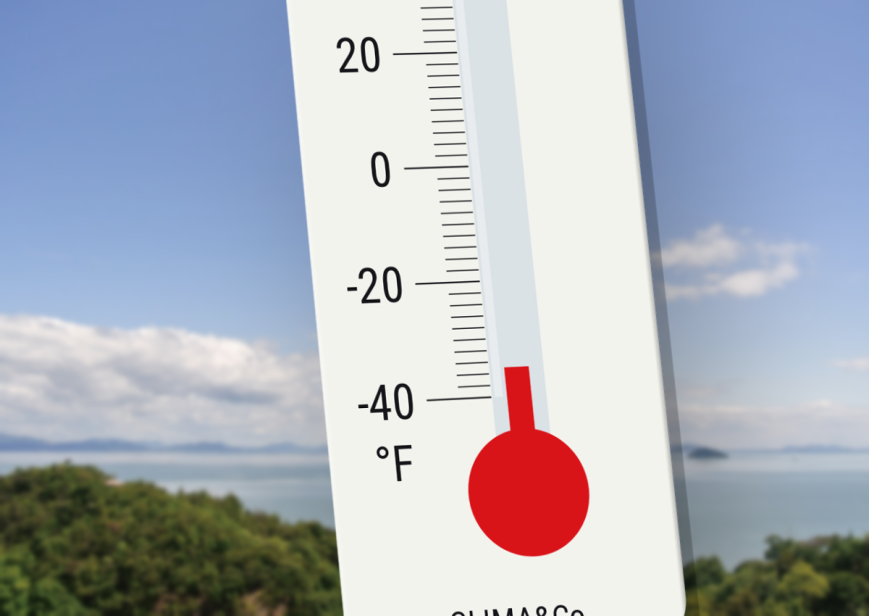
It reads -35 °F
